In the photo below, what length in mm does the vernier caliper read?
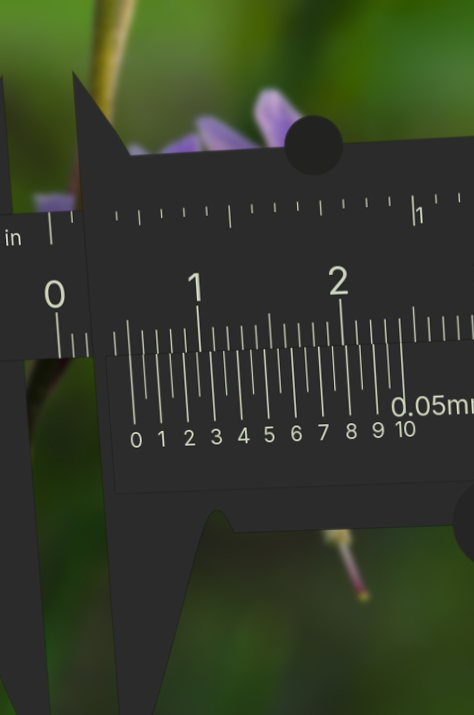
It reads 5.0 mm
